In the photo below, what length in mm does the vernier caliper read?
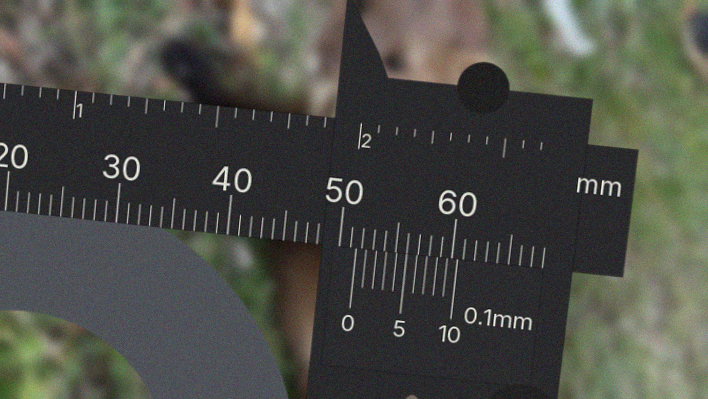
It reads 51.5 mm
